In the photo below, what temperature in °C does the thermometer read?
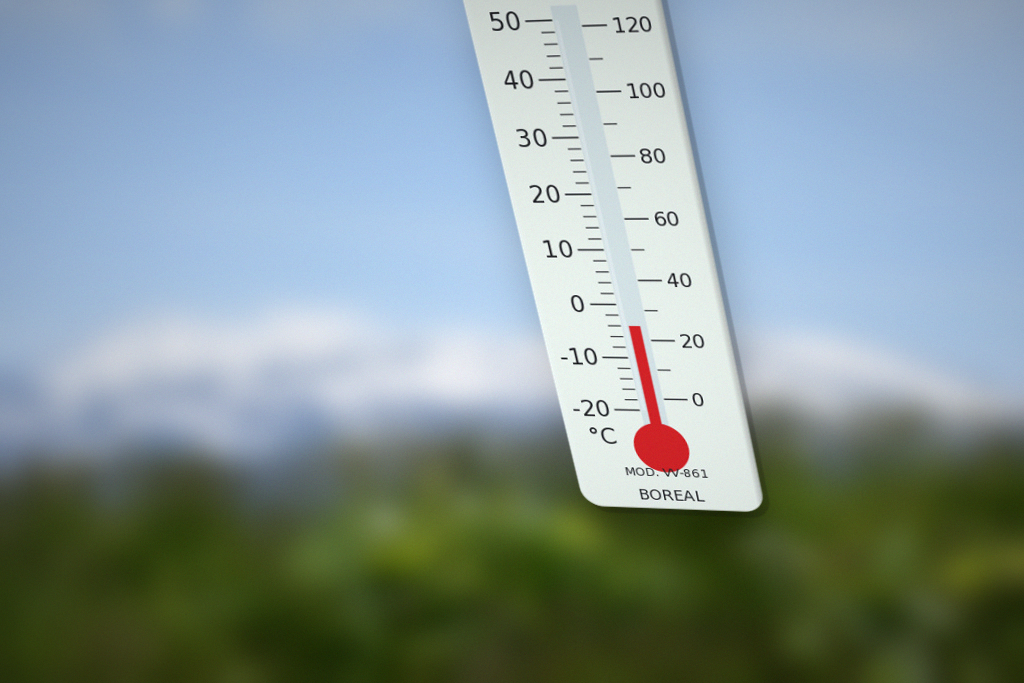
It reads -4 °C
